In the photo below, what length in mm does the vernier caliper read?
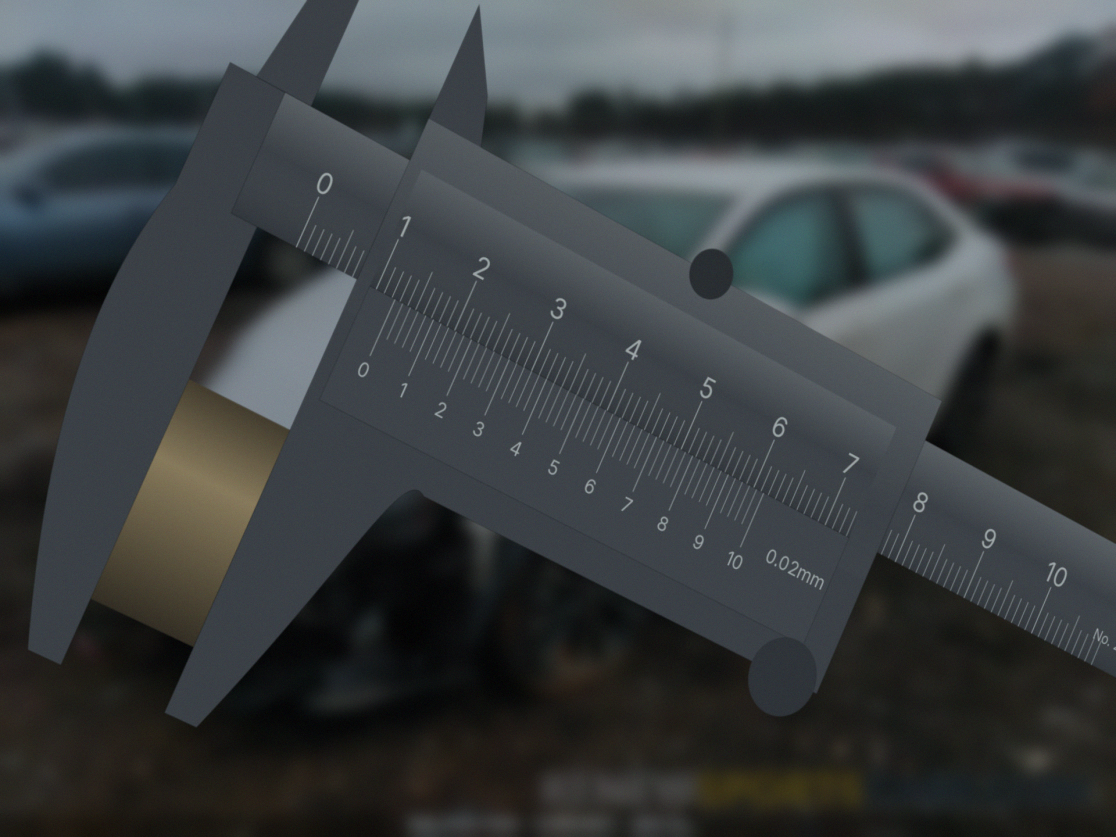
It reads 12.4 mm
